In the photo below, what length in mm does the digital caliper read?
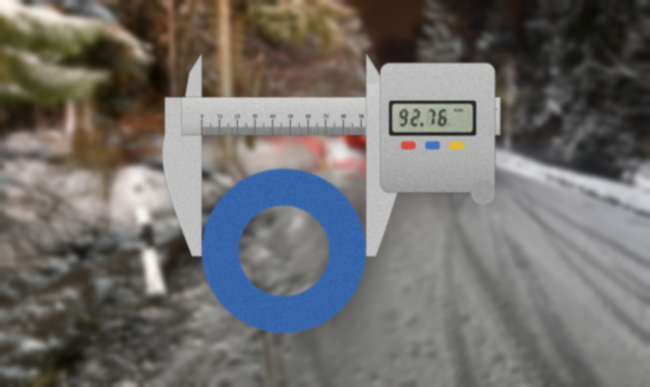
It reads 92.76 mm
